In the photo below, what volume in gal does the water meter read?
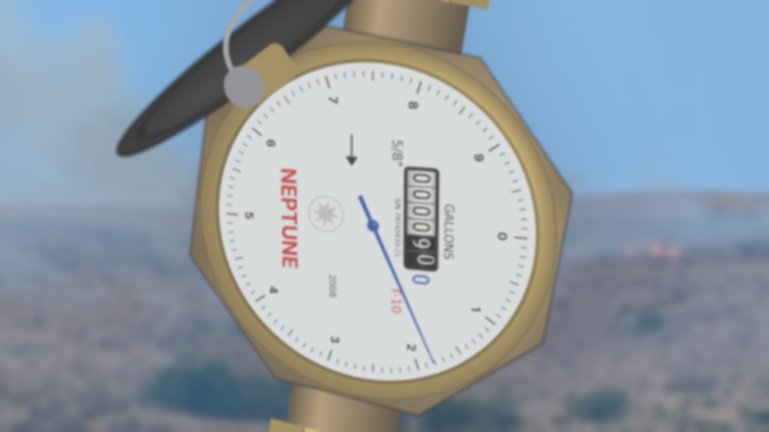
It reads 901.8 gal
